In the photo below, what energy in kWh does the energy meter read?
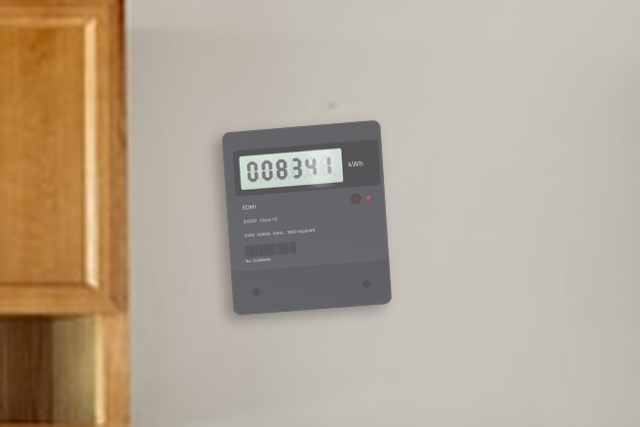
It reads 8341 kWh
